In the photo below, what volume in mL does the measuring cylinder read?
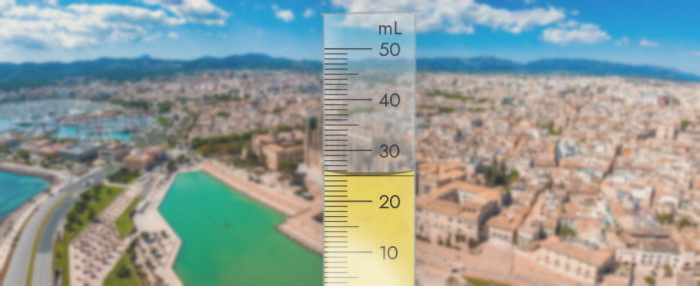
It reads 25 mL
